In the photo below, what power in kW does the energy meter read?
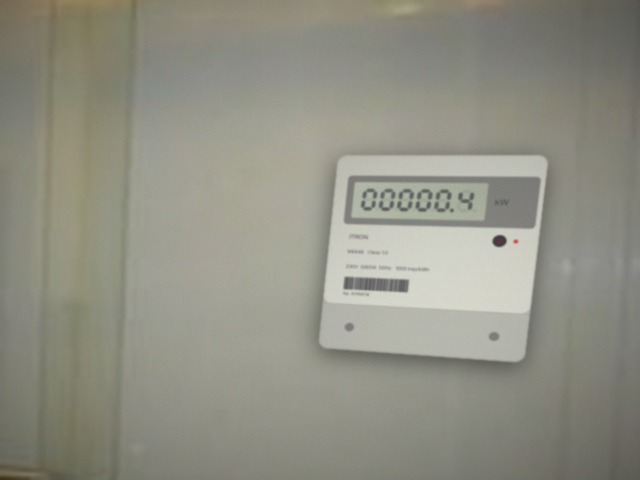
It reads 0.4 kW
